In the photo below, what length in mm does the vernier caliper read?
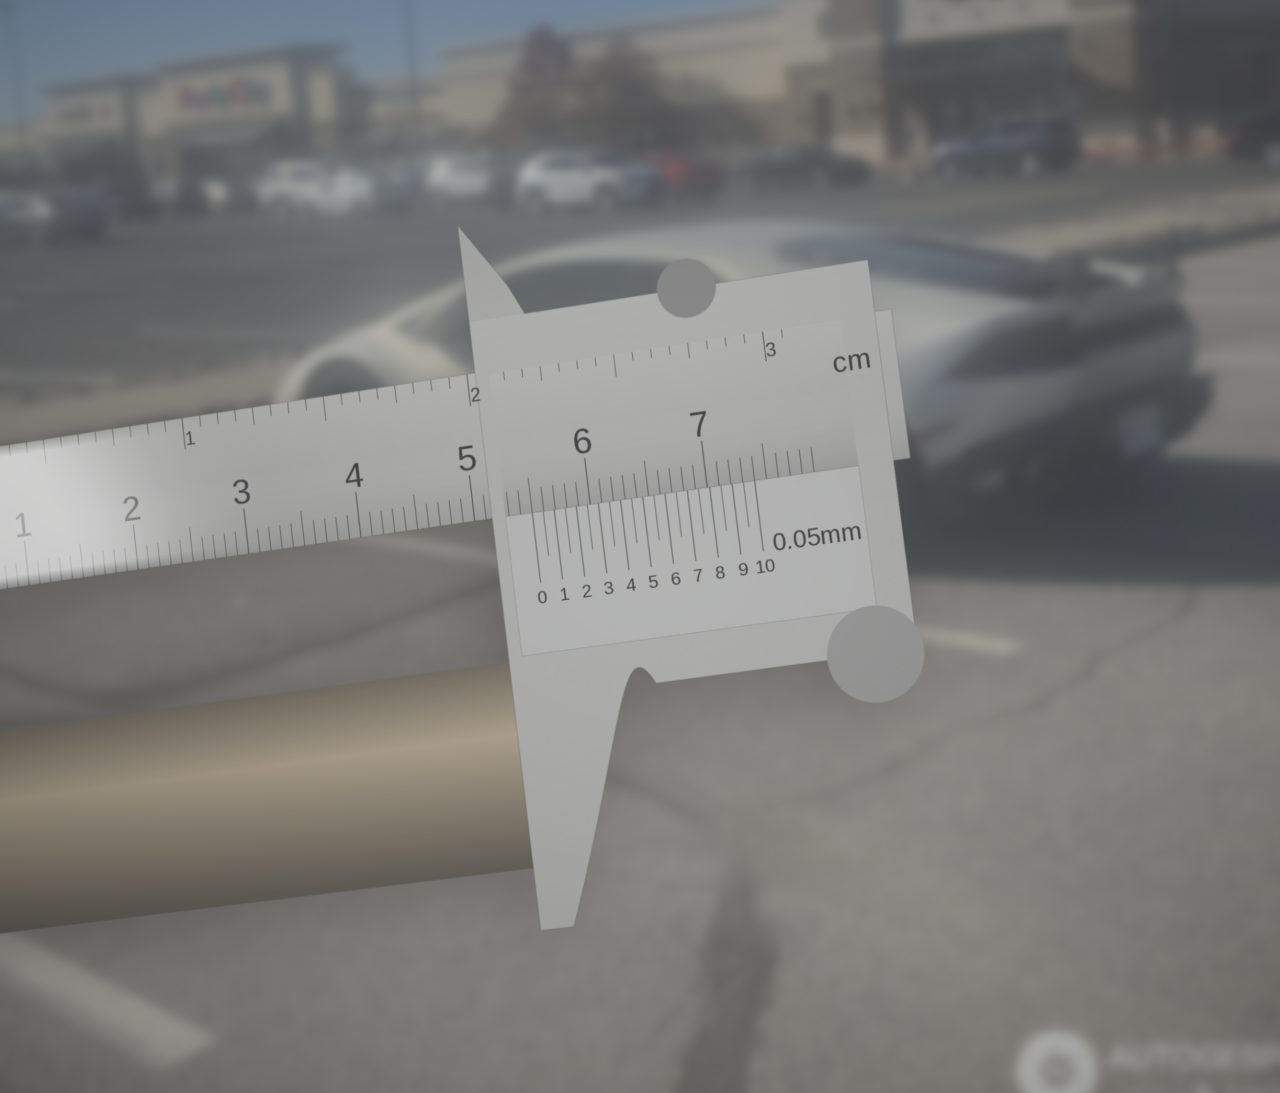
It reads 55.0 mm
